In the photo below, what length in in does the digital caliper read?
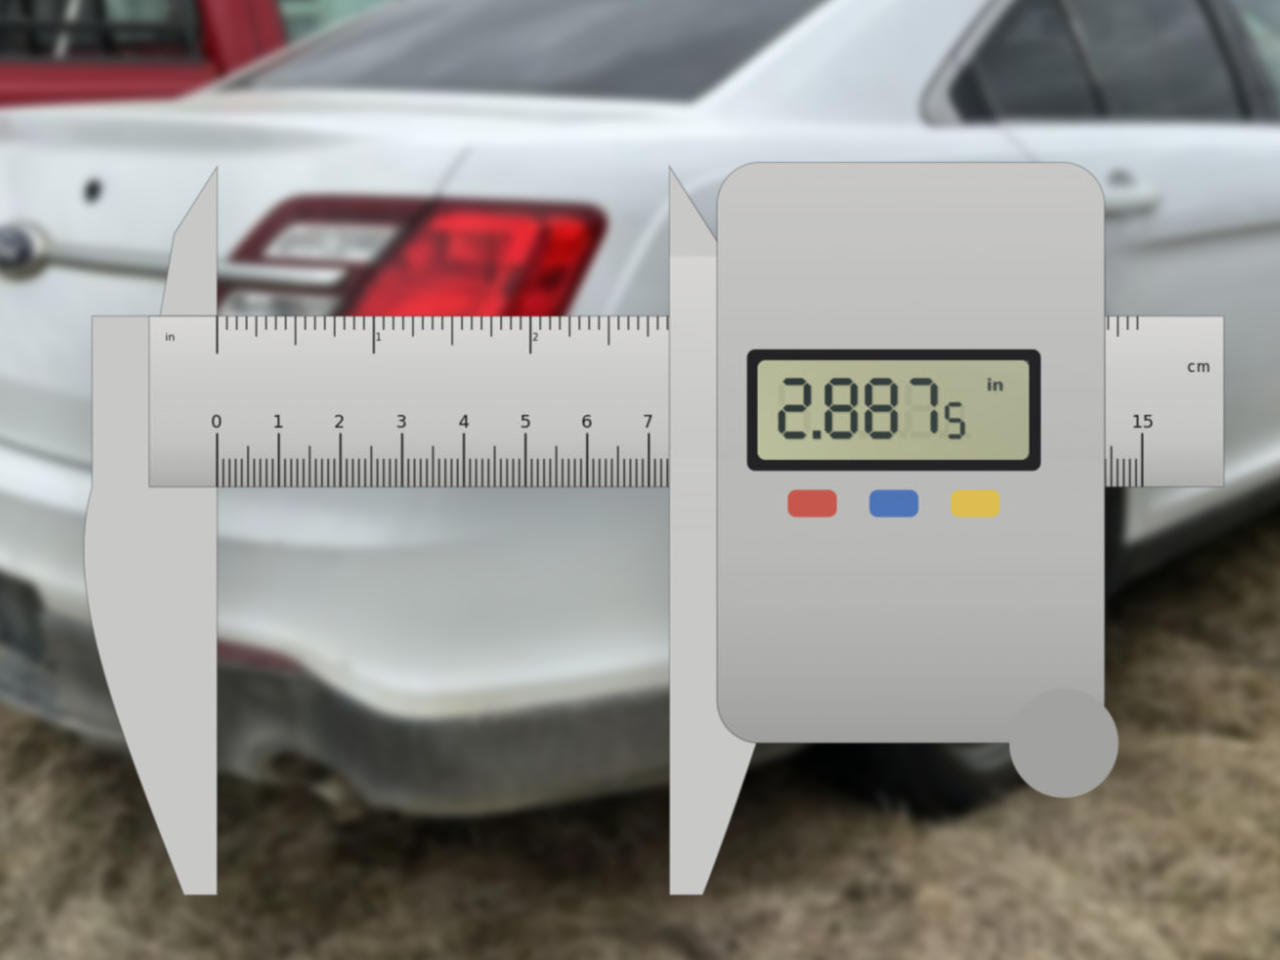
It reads 2.8875 in
